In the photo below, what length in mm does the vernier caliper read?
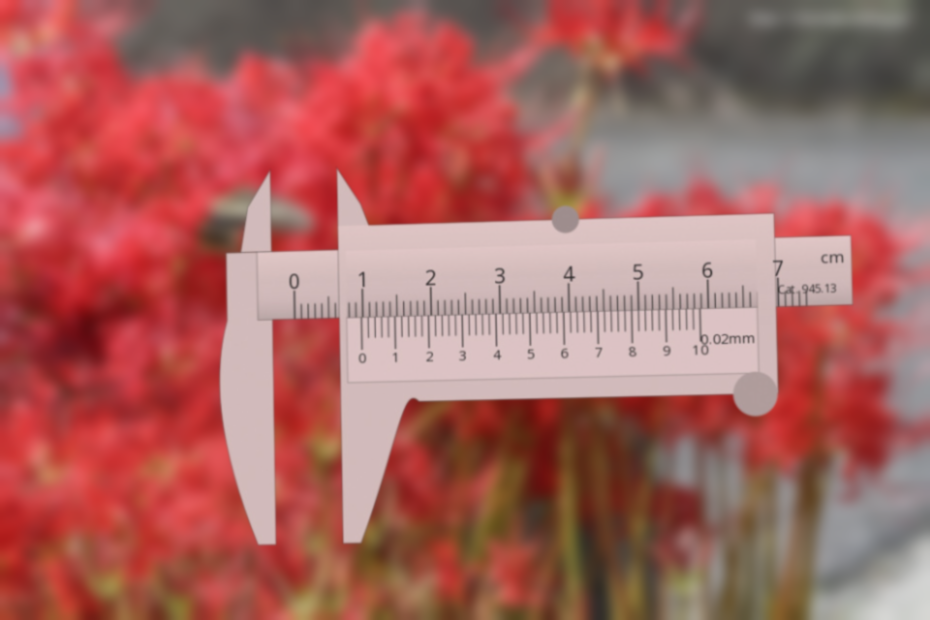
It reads 9.8 mm
